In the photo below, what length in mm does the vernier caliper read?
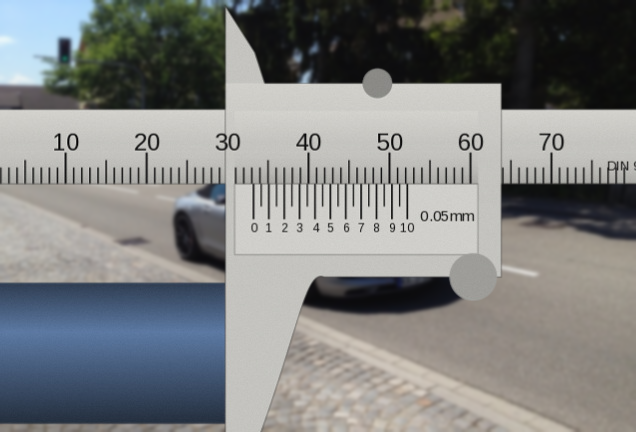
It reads 33.2 mm
